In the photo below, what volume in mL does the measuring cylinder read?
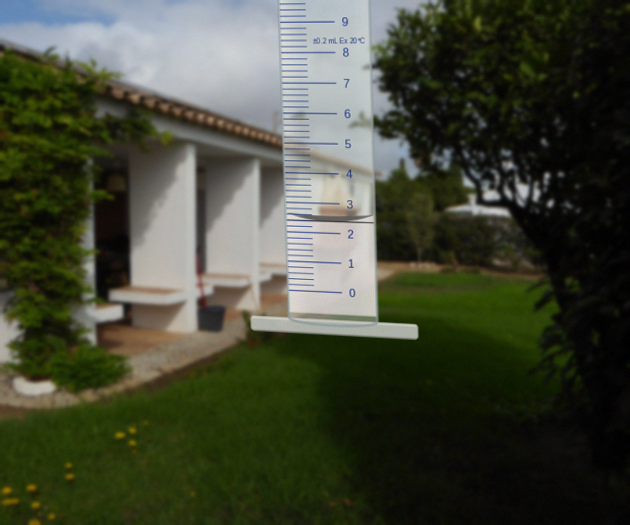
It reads 2.4 mL
